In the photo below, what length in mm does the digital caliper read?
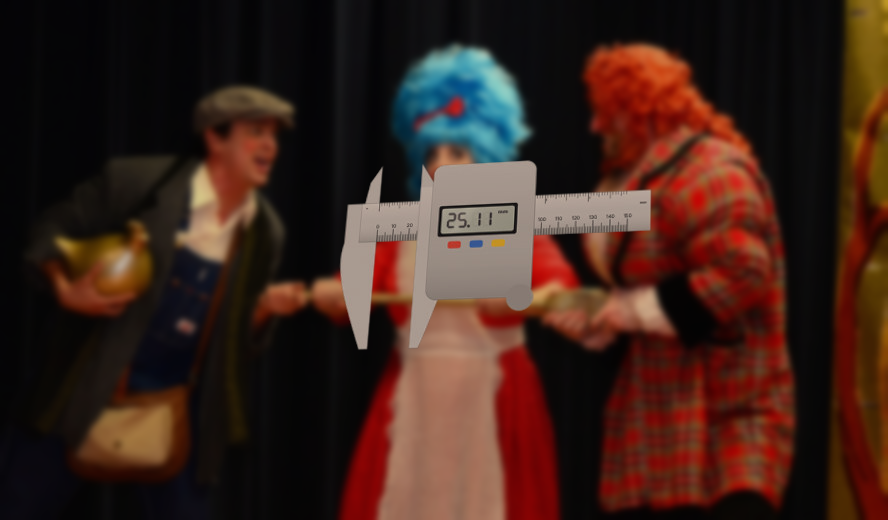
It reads 25.11 mm
